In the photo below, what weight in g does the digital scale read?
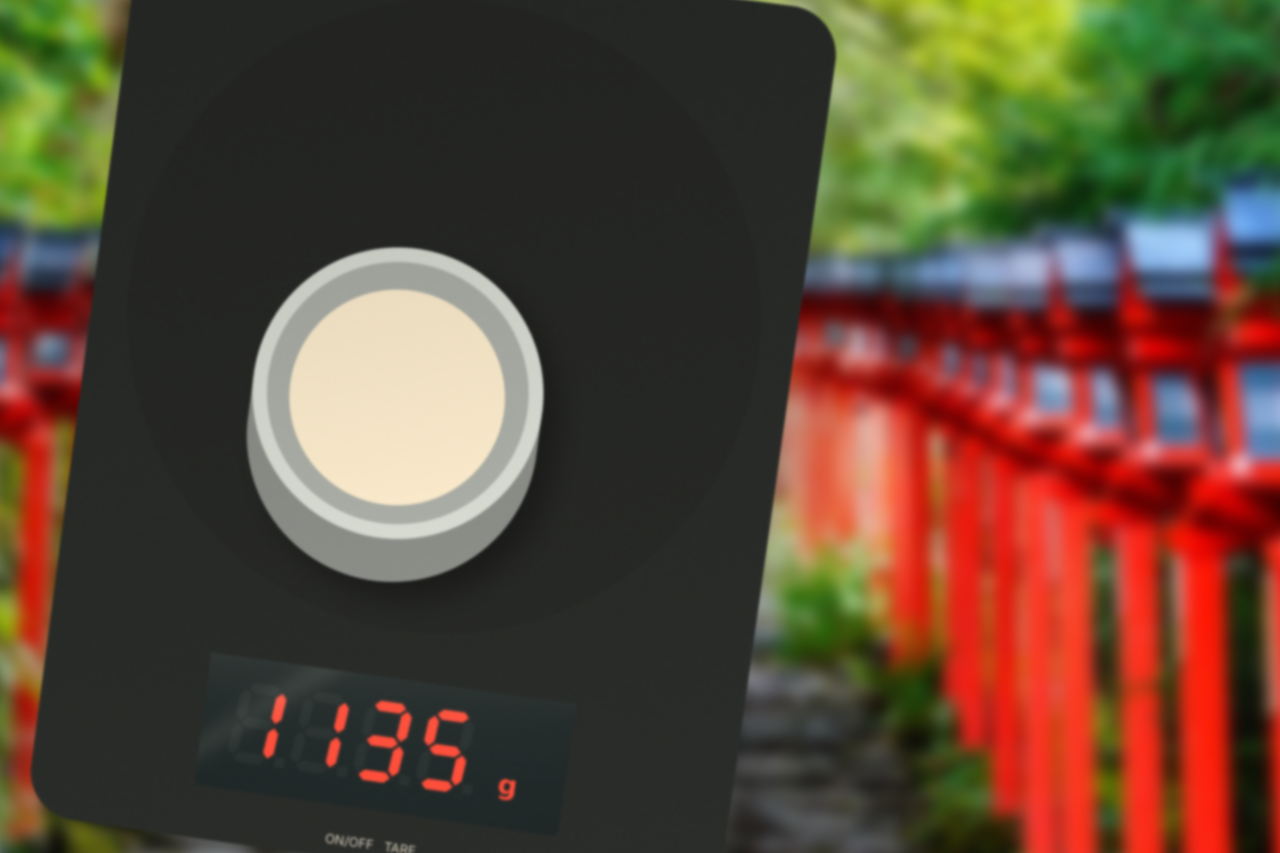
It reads 1135 g
